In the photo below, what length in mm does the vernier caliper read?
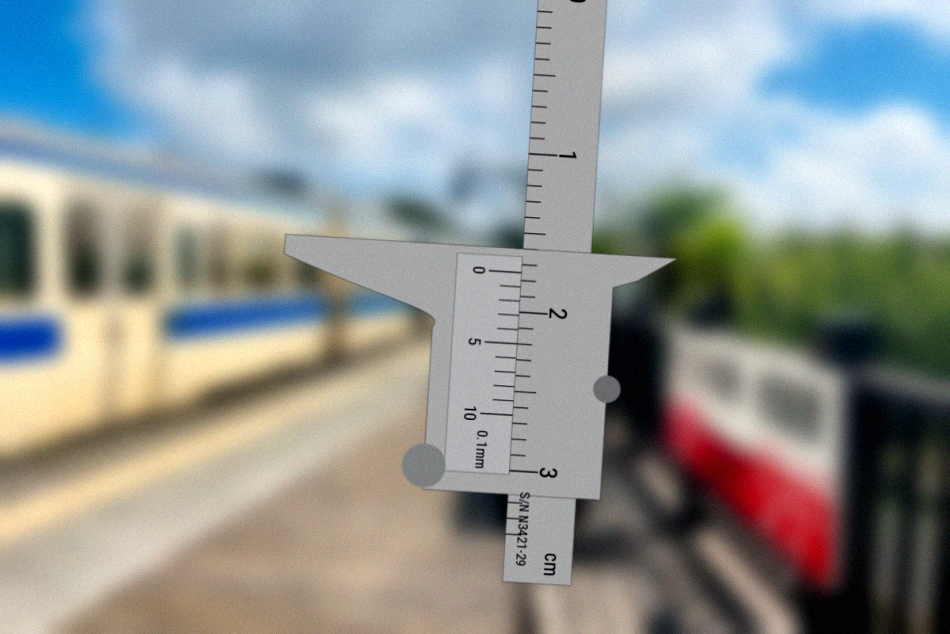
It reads 17.5 mm
